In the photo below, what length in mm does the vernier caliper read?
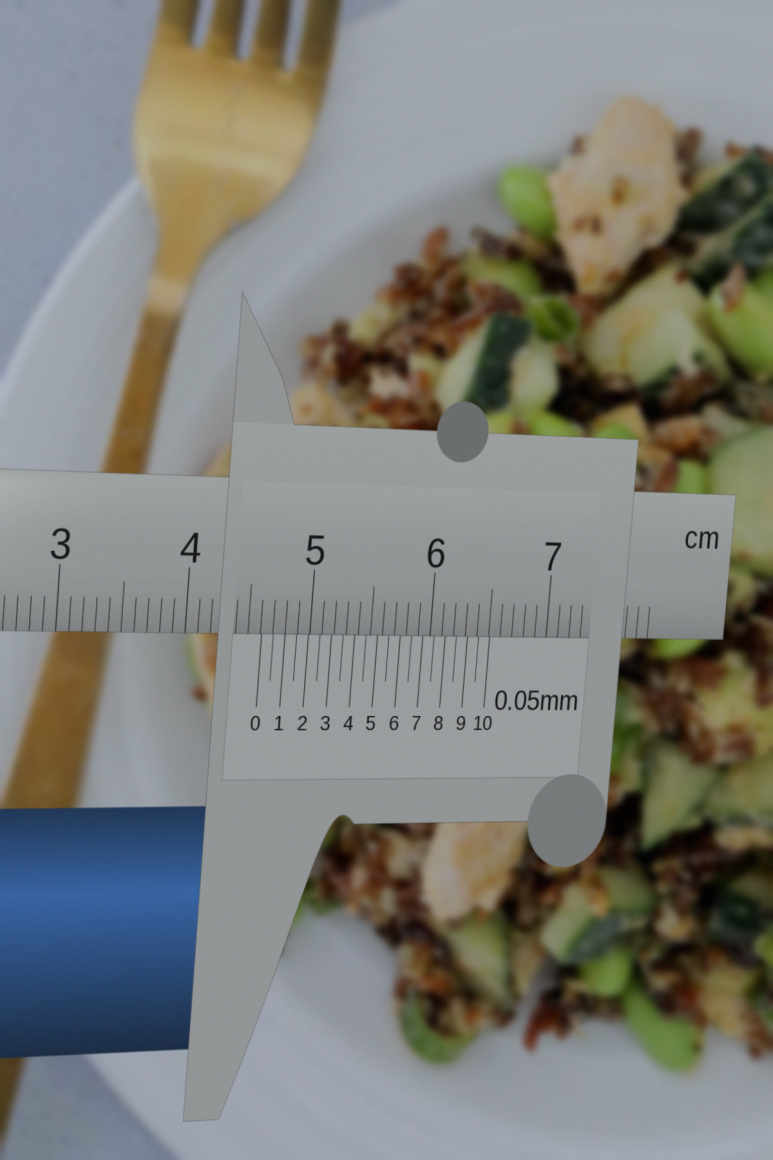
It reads 46.1 mm
